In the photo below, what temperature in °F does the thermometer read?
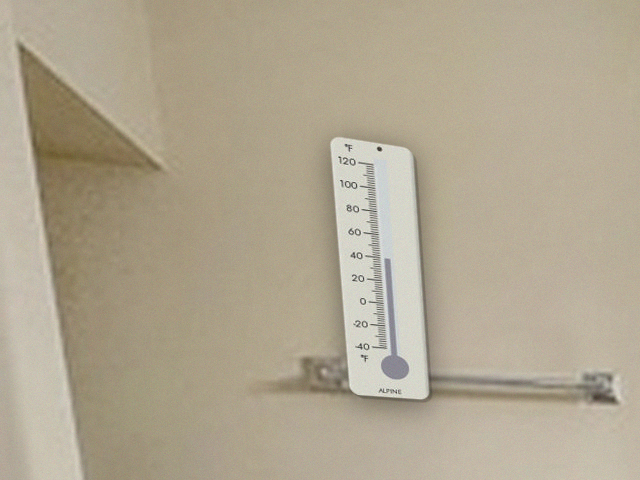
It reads 40 °F
